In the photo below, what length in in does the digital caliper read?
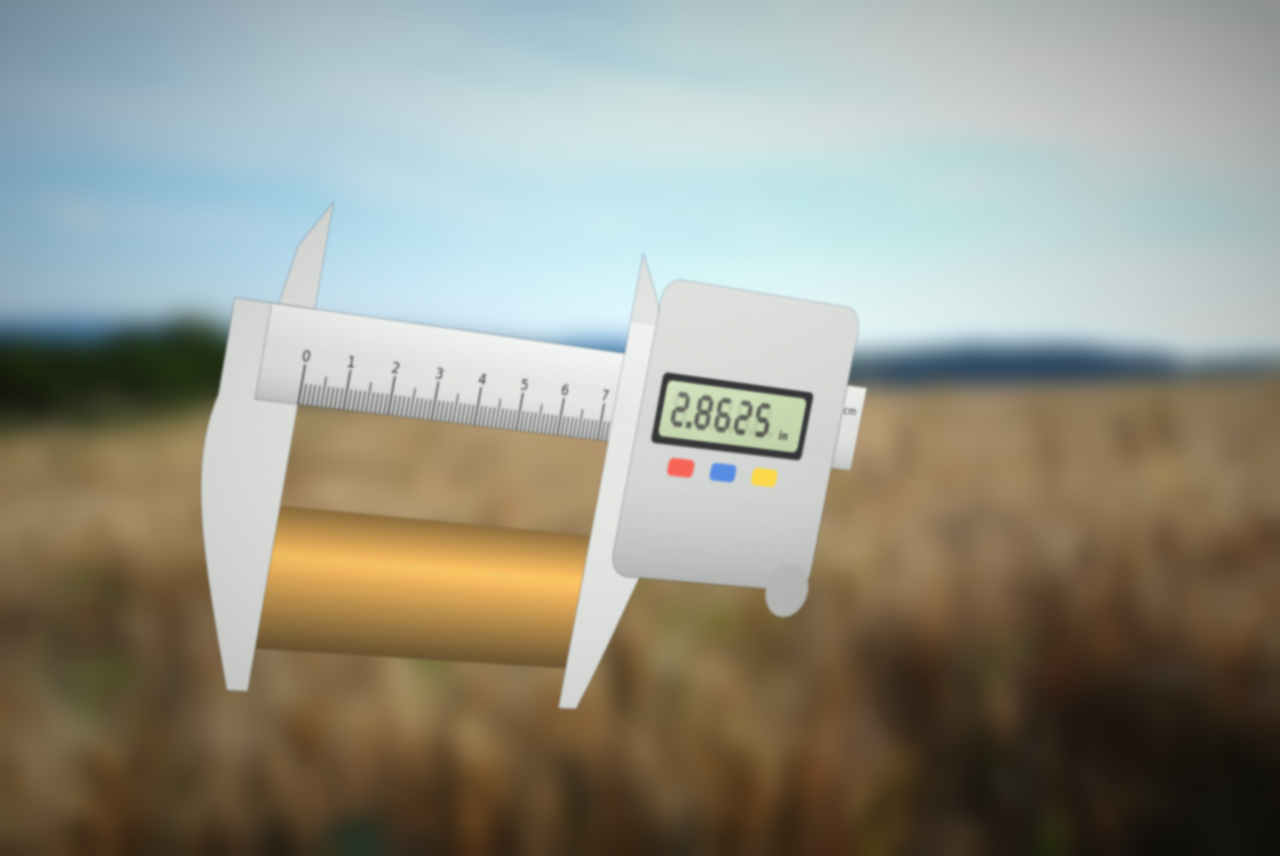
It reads 2.8625 in
